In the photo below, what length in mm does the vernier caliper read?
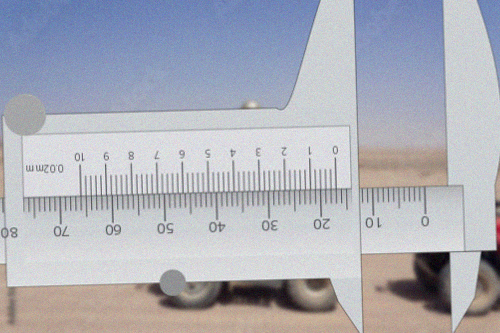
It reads 17.0 mm
